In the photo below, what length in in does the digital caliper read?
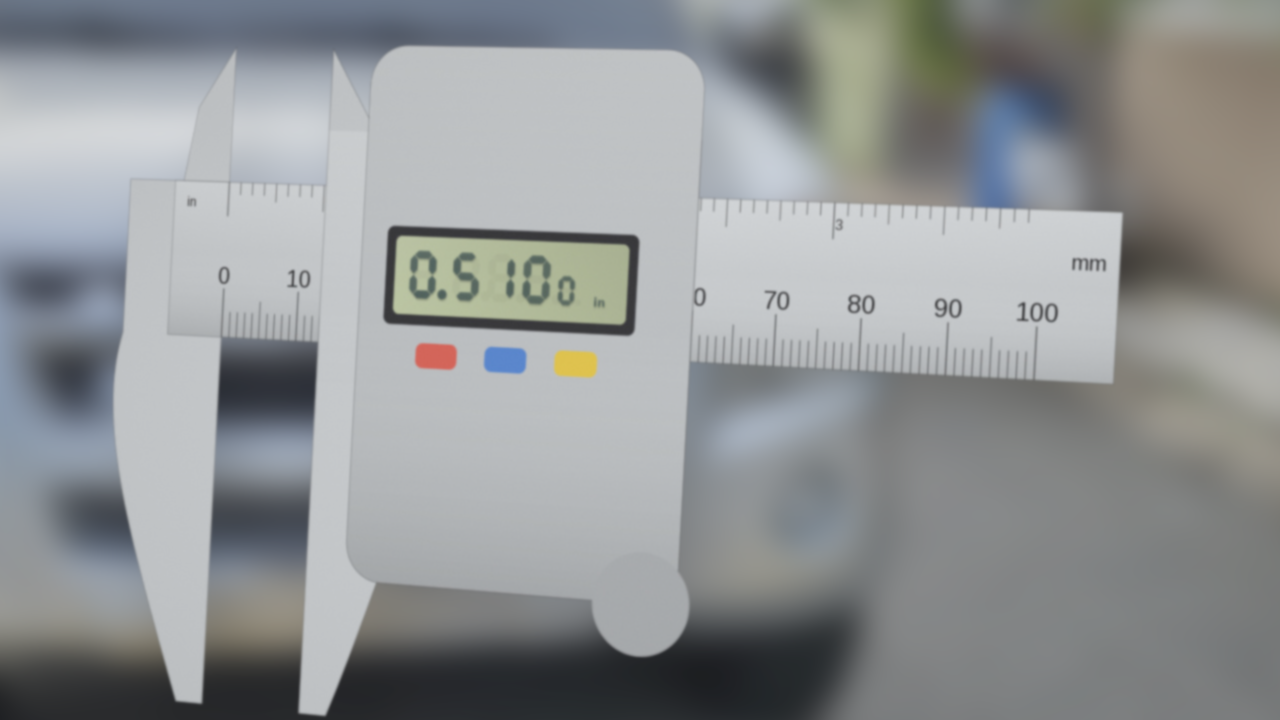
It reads 0.5100 in
